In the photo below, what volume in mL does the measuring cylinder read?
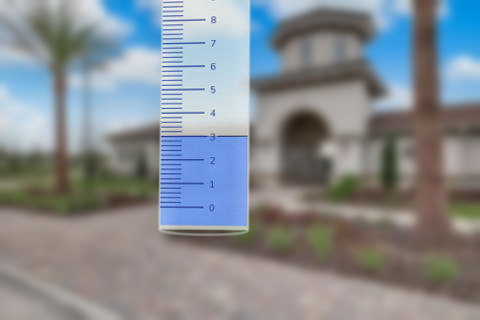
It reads 3 mL
